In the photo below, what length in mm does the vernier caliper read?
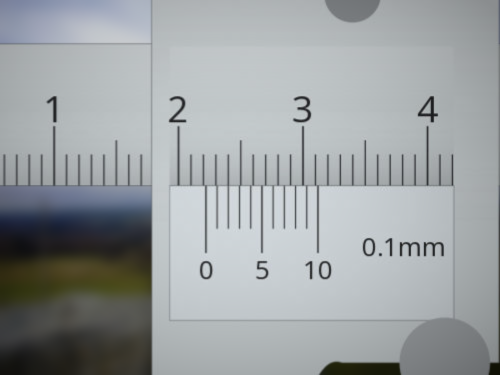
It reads 22.2 mm
